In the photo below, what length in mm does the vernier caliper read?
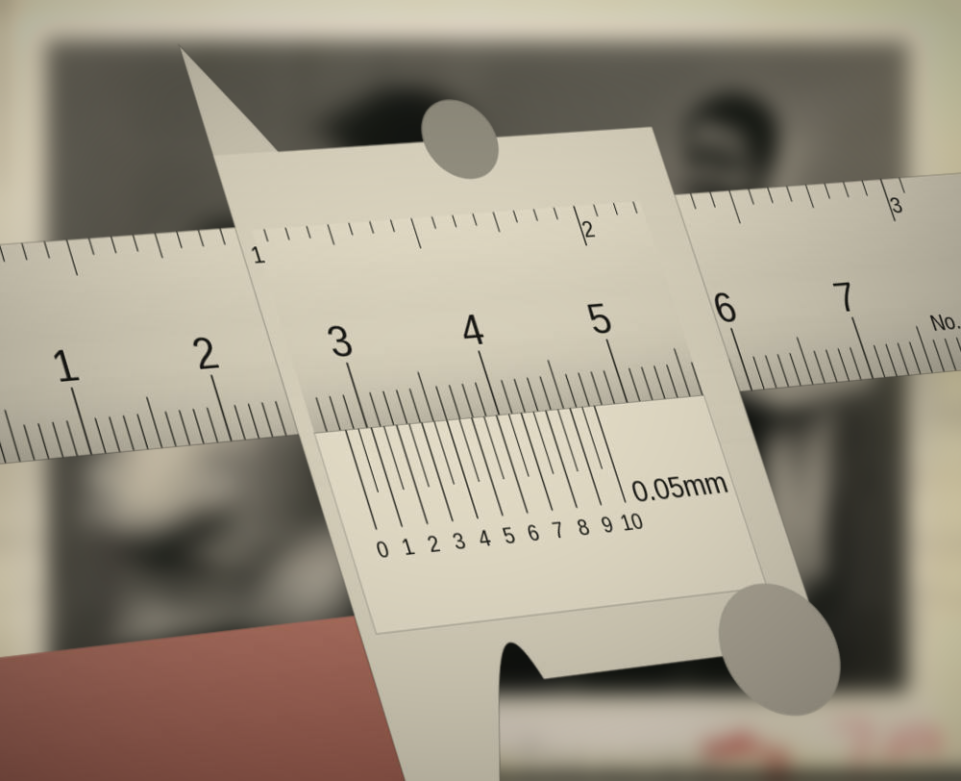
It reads 28.4 mm
